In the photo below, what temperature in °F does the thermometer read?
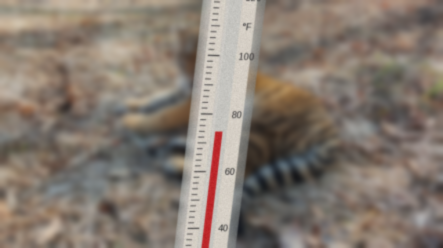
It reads 74 °F
